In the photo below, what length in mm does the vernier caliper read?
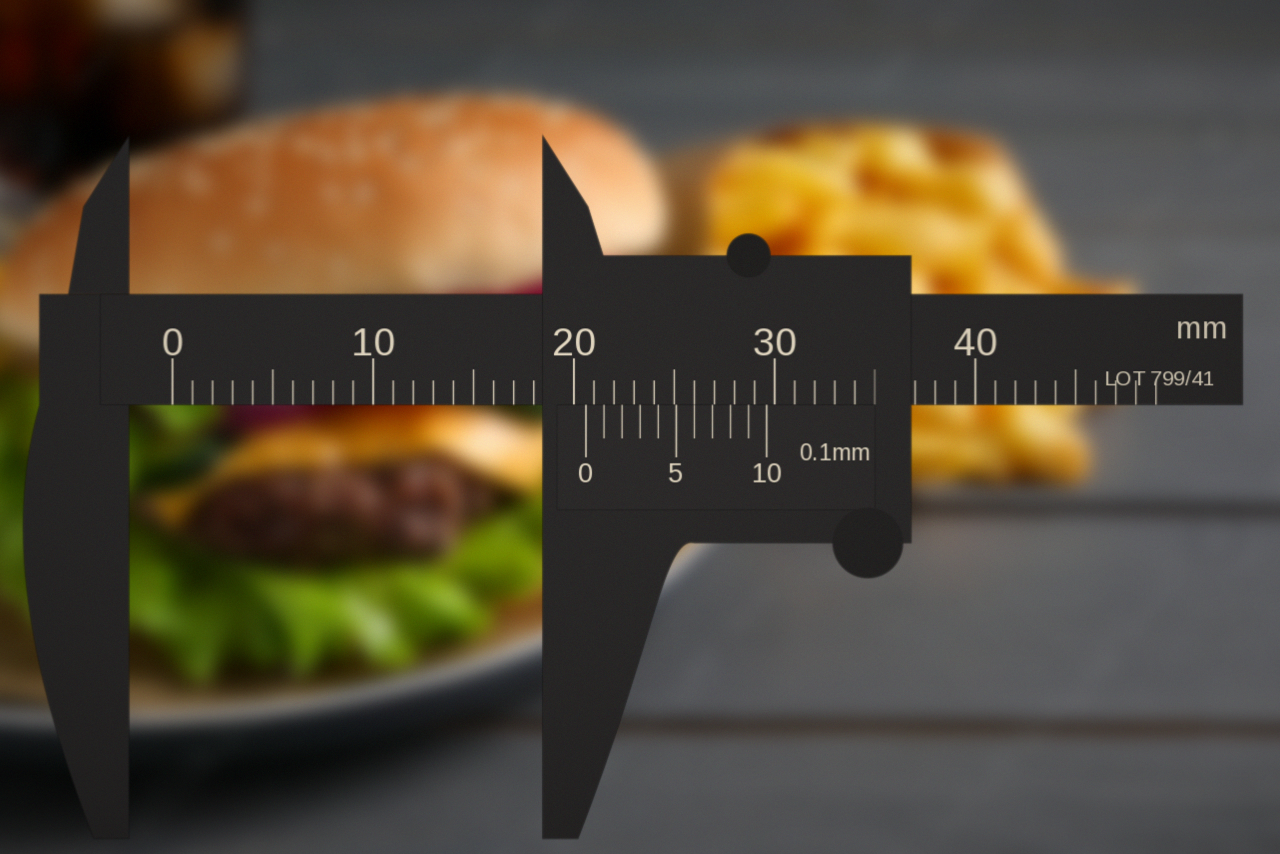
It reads 20.6 mm
